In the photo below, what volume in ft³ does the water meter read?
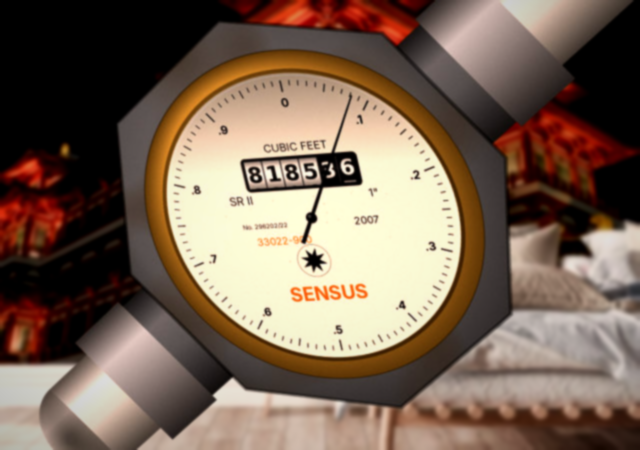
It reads 818536.08 ft³
